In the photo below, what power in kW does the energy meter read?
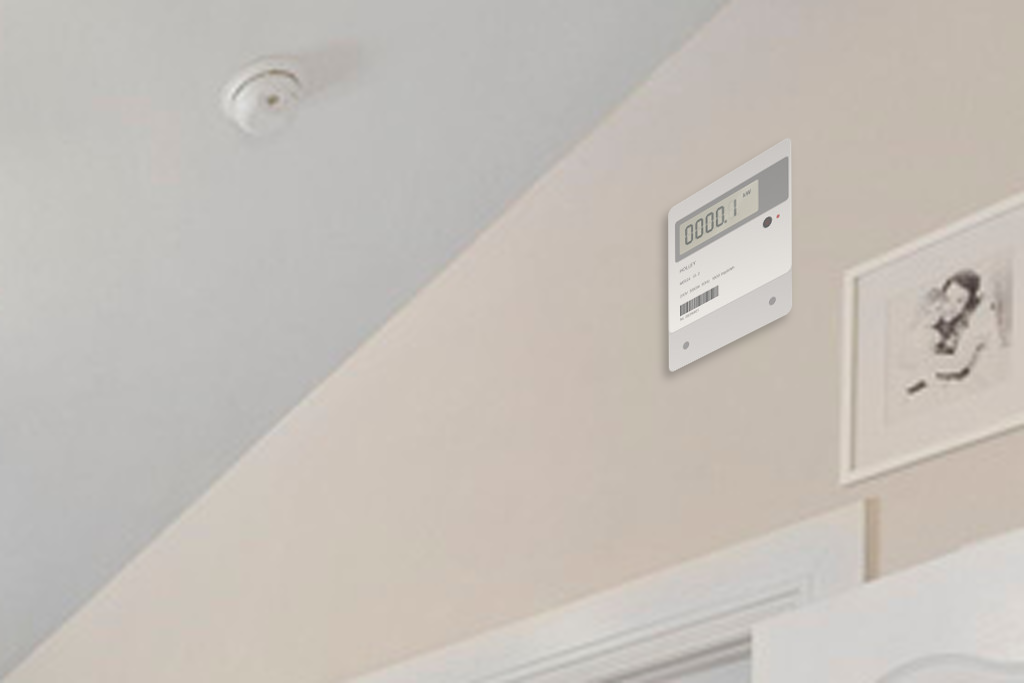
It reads 0.1 kW
